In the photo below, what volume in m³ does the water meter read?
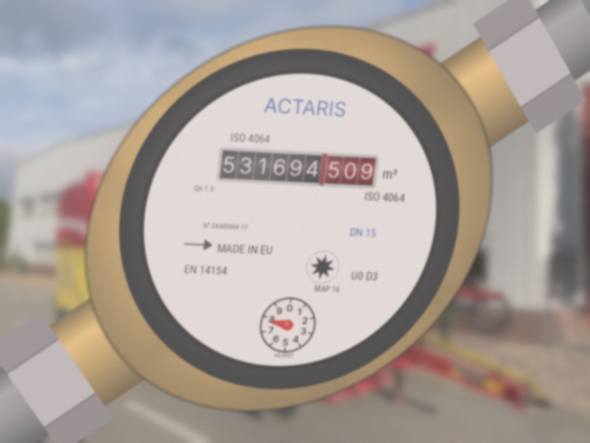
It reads 531694.5097 m³
